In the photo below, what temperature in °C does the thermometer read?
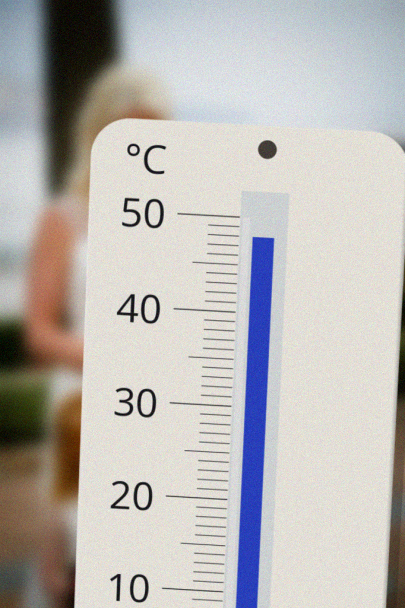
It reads 48 °C
